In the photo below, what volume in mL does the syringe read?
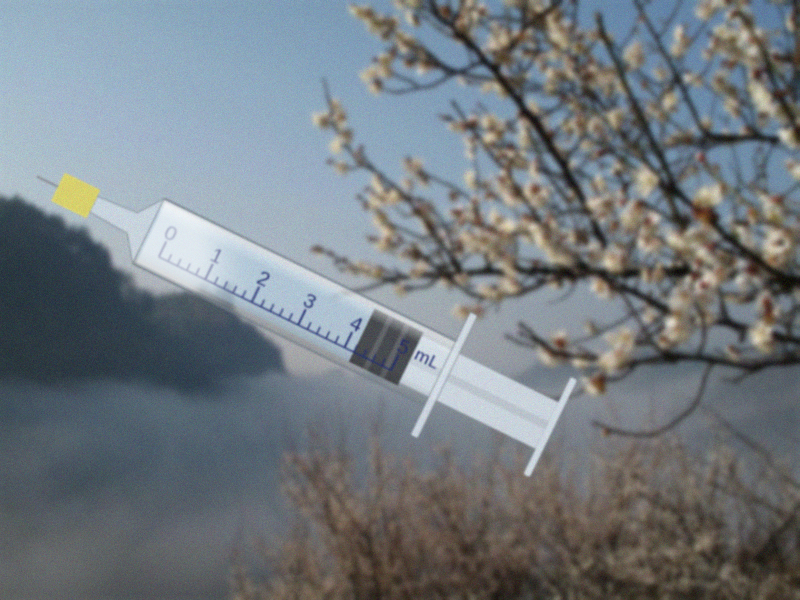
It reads 4.2 mL
